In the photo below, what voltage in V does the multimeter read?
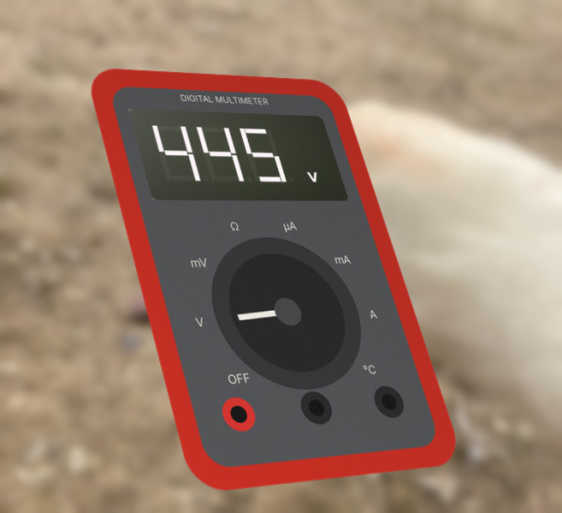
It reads 445 V
